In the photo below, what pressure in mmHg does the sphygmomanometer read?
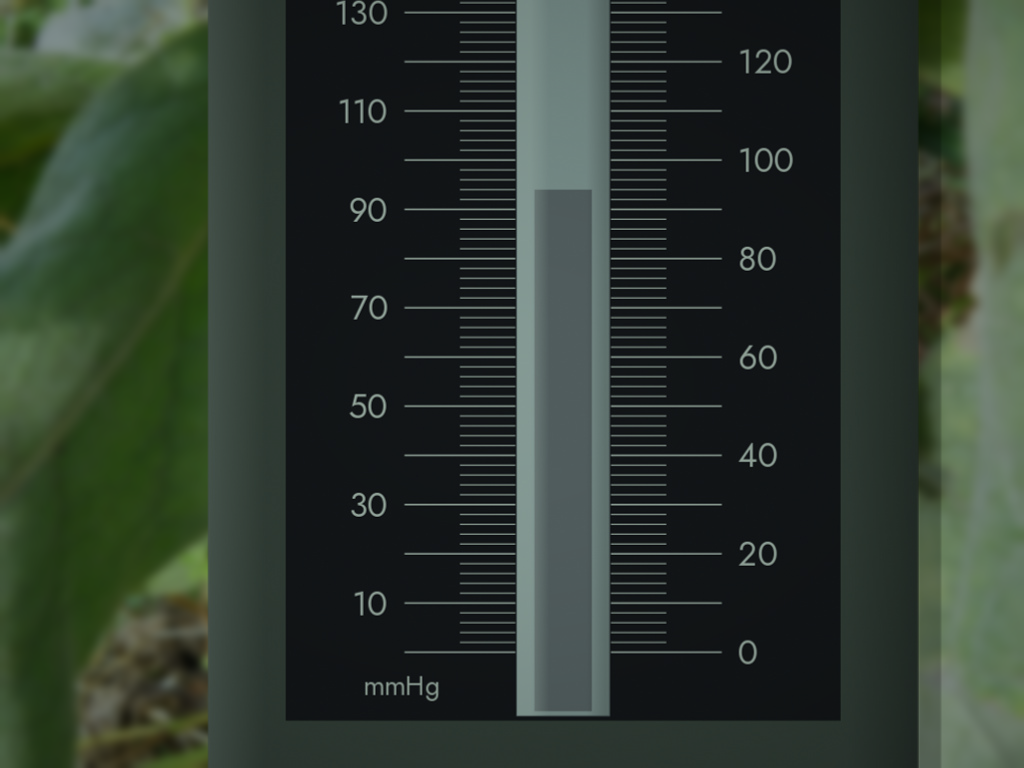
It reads 94 mmHg
